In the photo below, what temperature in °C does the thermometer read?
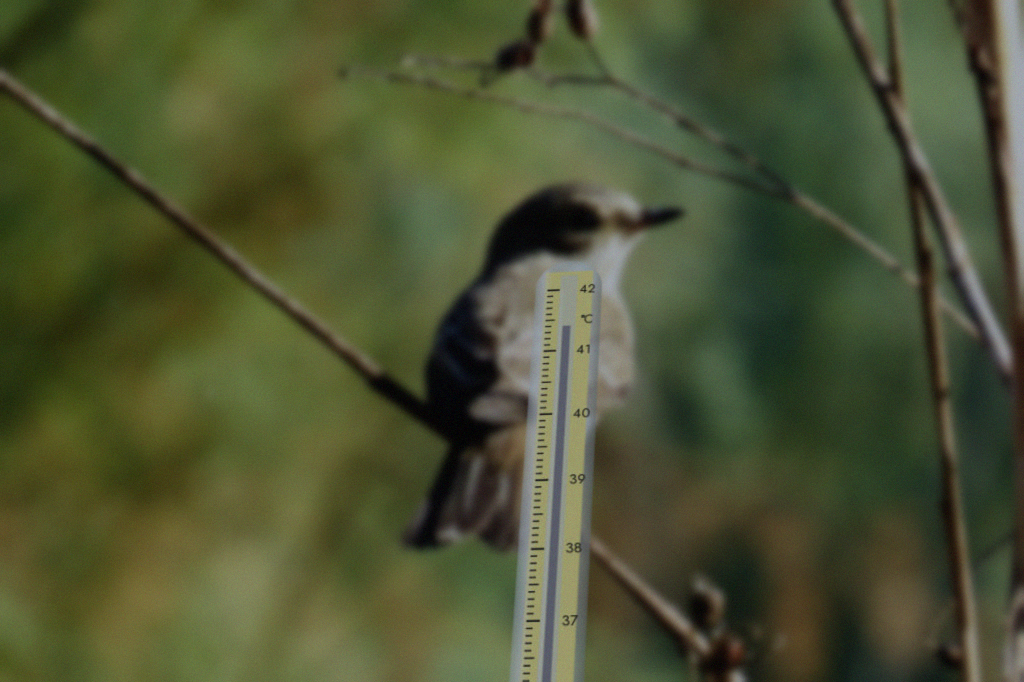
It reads 41.4 °C
